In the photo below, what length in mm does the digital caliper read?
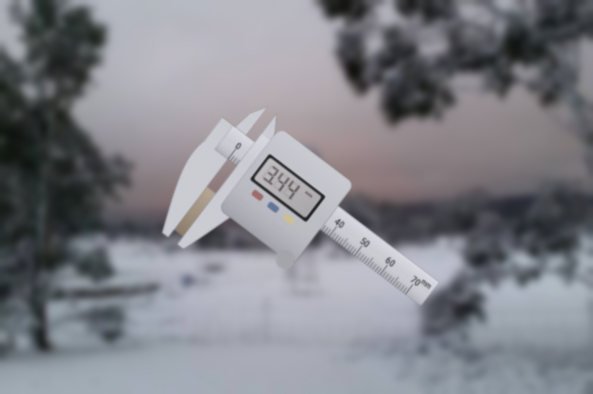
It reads 3.44 mm
